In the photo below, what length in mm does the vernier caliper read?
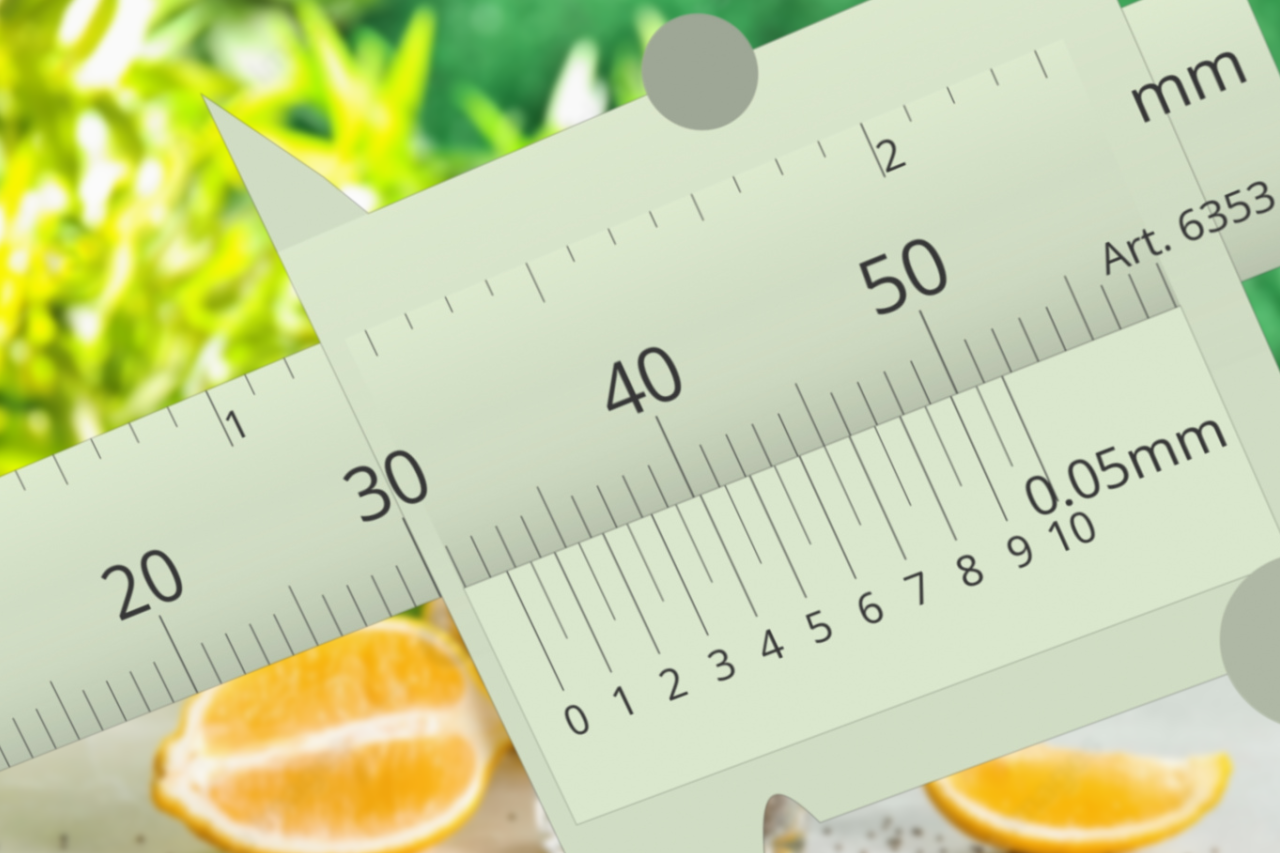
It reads 32.65 mm
